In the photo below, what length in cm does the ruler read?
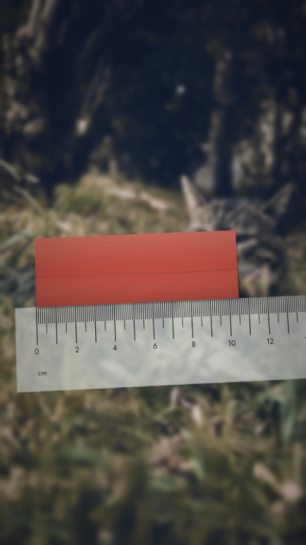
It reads 10.5 cm
